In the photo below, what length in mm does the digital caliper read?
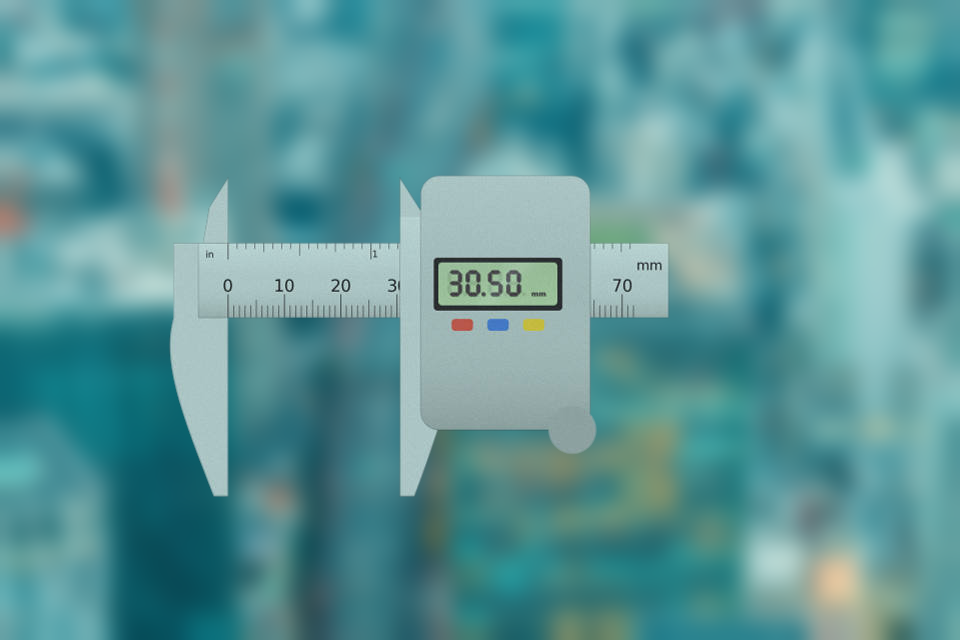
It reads 30.50 mm
